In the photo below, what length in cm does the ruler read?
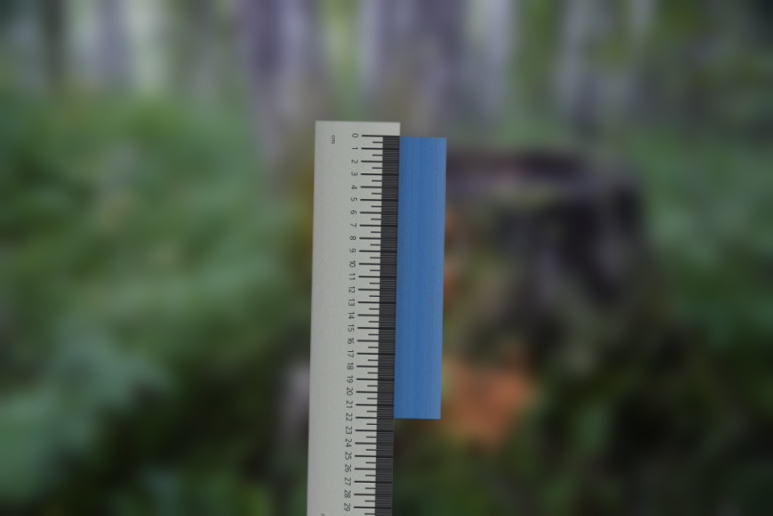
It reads 22 cm
